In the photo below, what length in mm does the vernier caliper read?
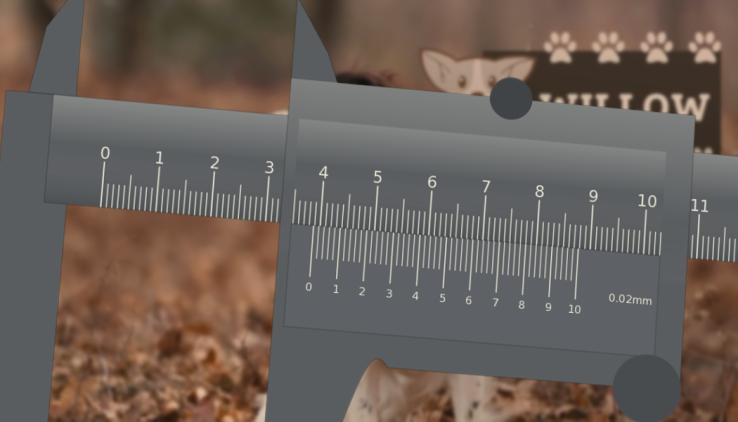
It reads 38.8 mm
